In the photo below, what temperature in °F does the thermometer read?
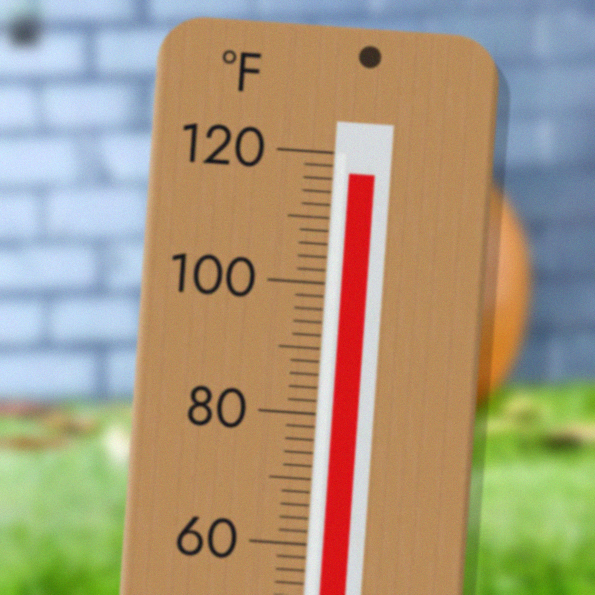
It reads 117 °F
